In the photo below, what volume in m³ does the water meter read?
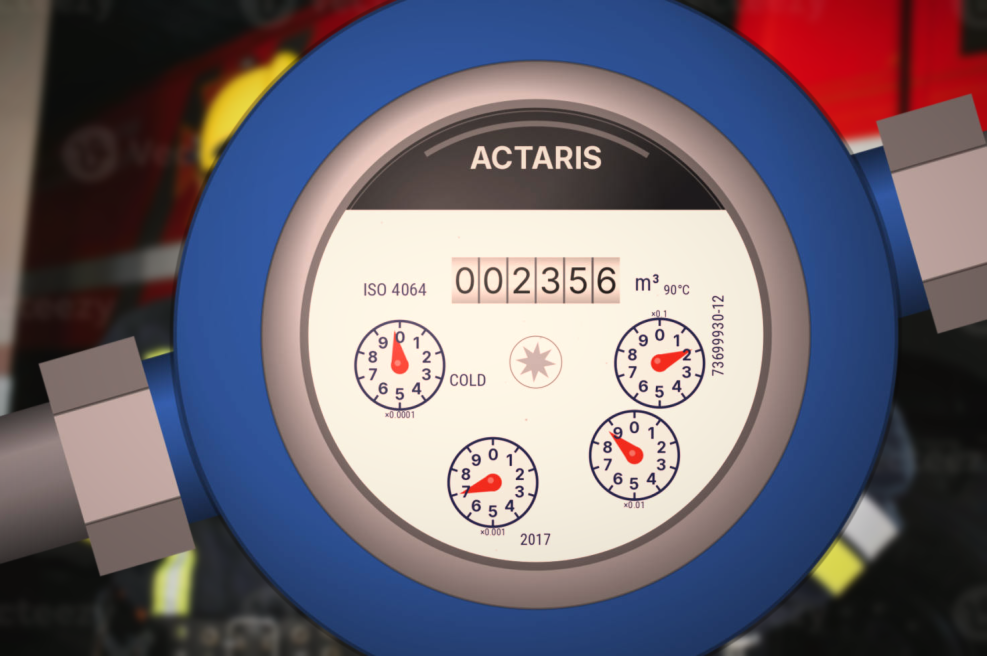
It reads 2356.1869 m³
